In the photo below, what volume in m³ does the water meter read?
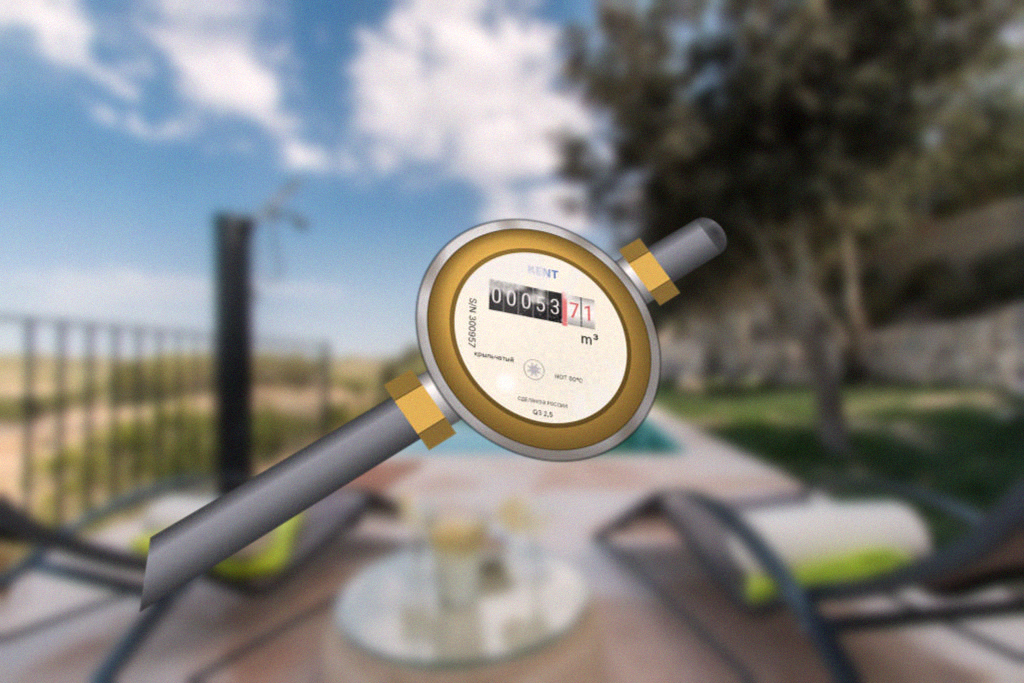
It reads 53.71 m³
